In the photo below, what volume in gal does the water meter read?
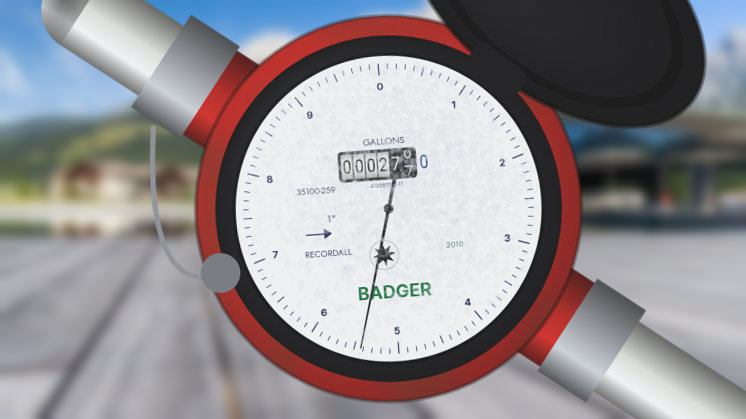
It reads 2765.4 gal
